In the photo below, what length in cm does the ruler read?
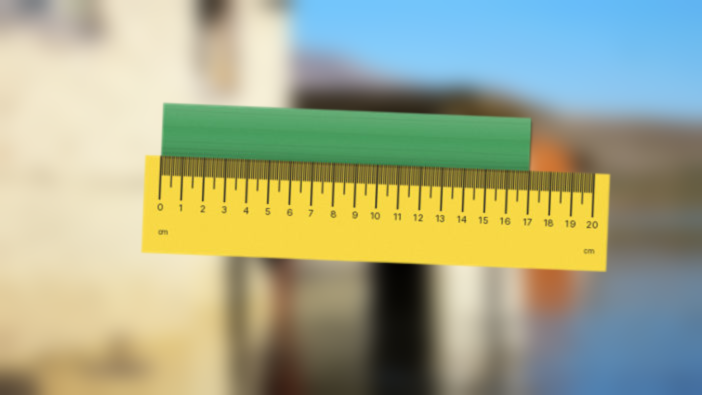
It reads 17 cm
